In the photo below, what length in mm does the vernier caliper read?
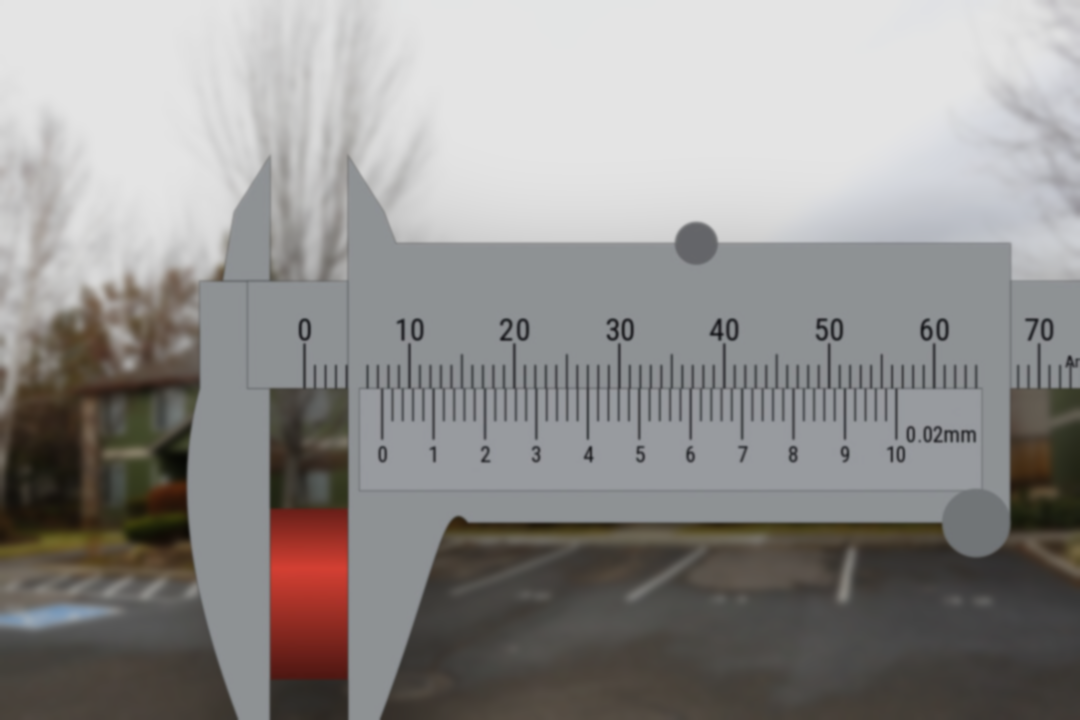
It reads 7.4 mm
